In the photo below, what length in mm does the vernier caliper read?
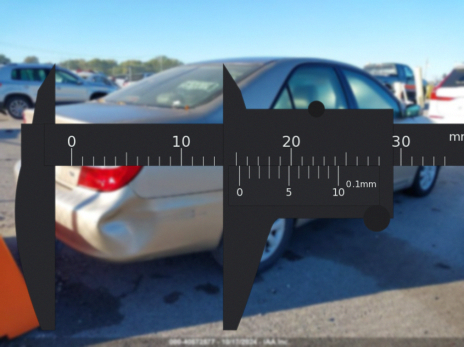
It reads 15.3 mm
